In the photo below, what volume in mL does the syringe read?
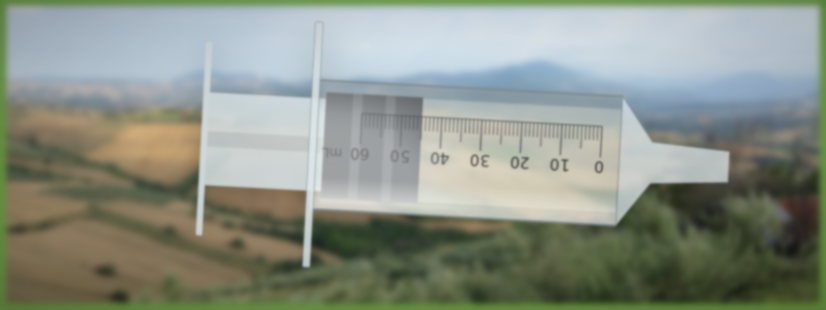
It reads 45 mL
